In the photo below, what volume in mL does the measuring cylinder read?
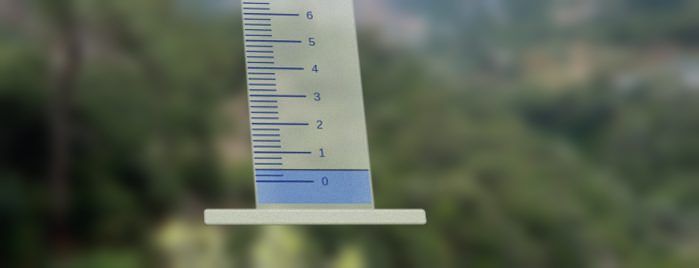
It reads 0.4 mL
